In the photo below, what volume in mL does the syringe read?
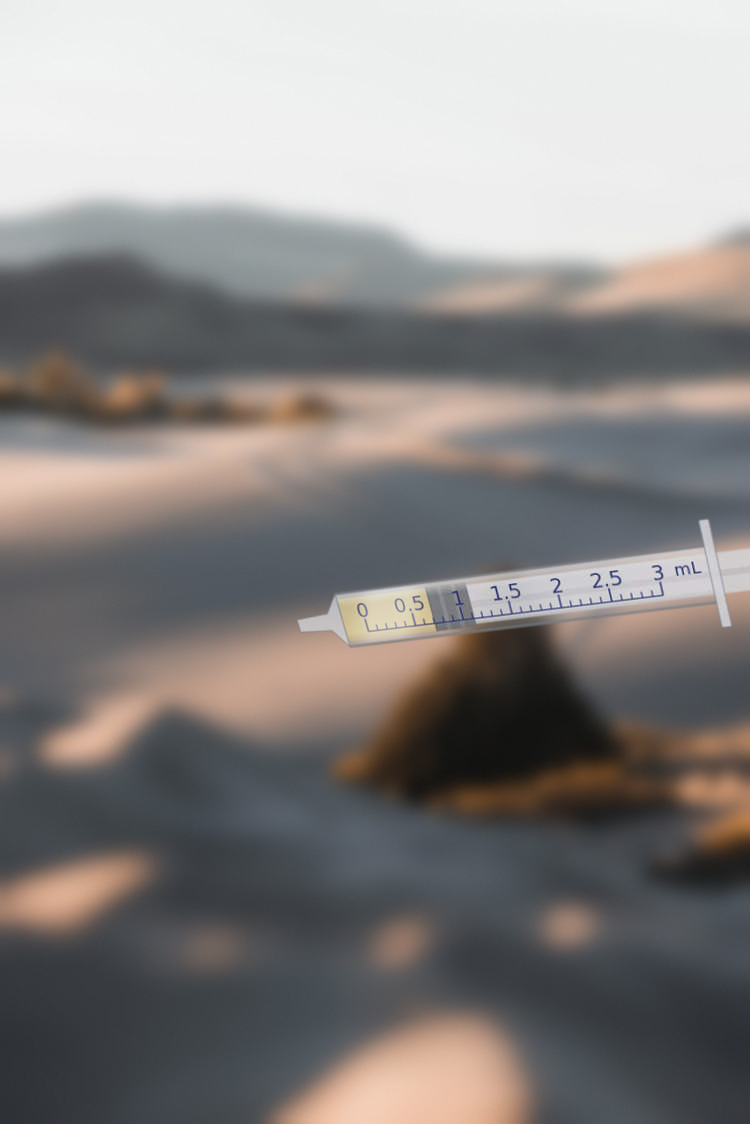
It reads 0.7 mL
